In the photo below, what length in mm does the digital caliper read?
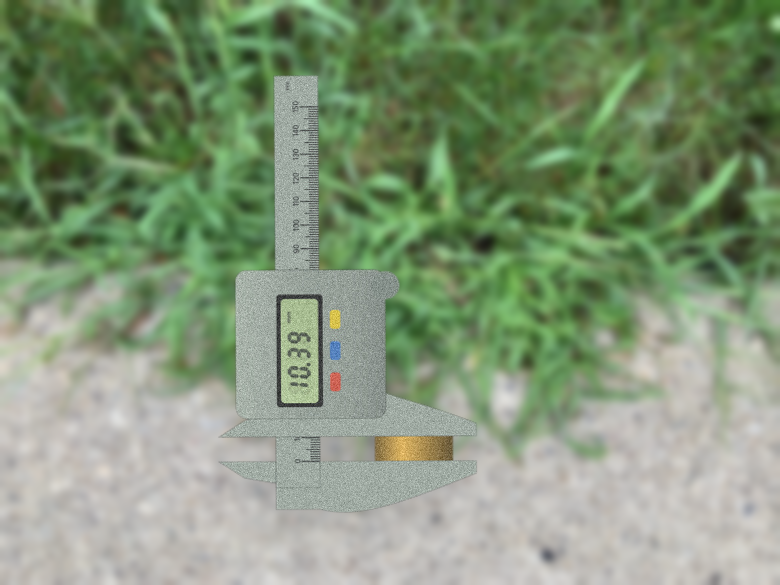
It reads 10.39 mm
